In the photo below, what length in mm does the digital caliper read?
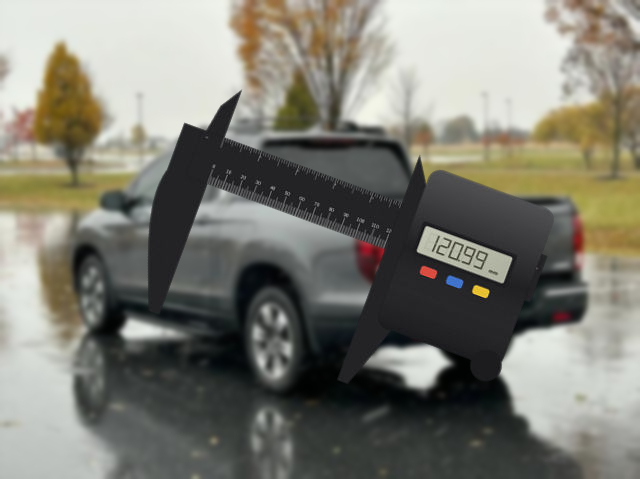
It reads 120.99 mm
